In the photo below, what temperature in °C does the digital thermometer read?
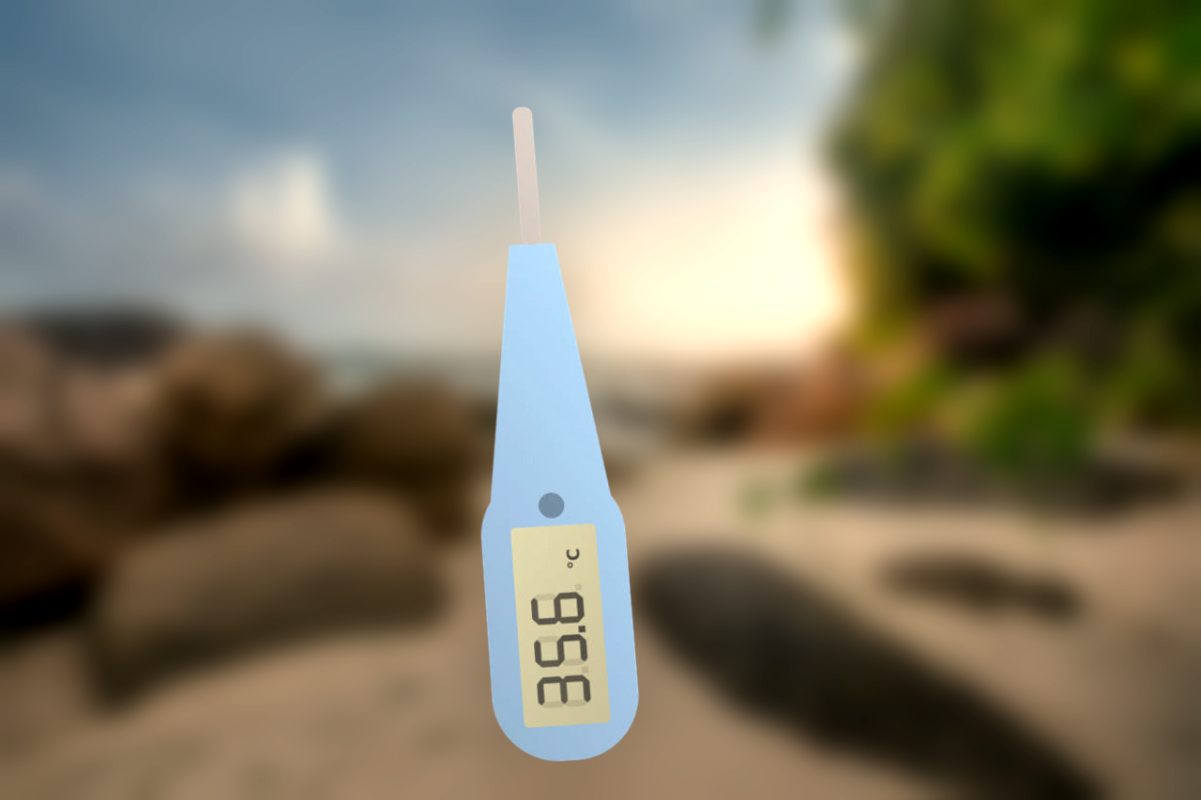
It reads 35.6 °C
